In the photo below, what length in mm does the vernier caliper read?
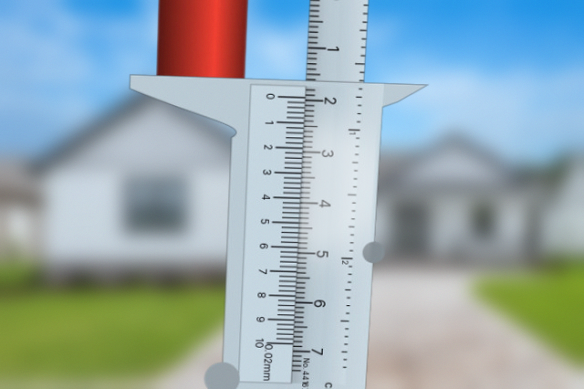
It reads 19.5 mm
